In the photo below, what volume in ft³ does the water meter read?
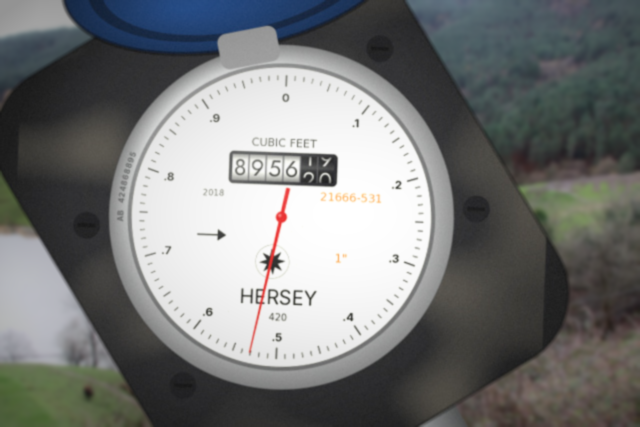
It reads 895619.53 ft³
